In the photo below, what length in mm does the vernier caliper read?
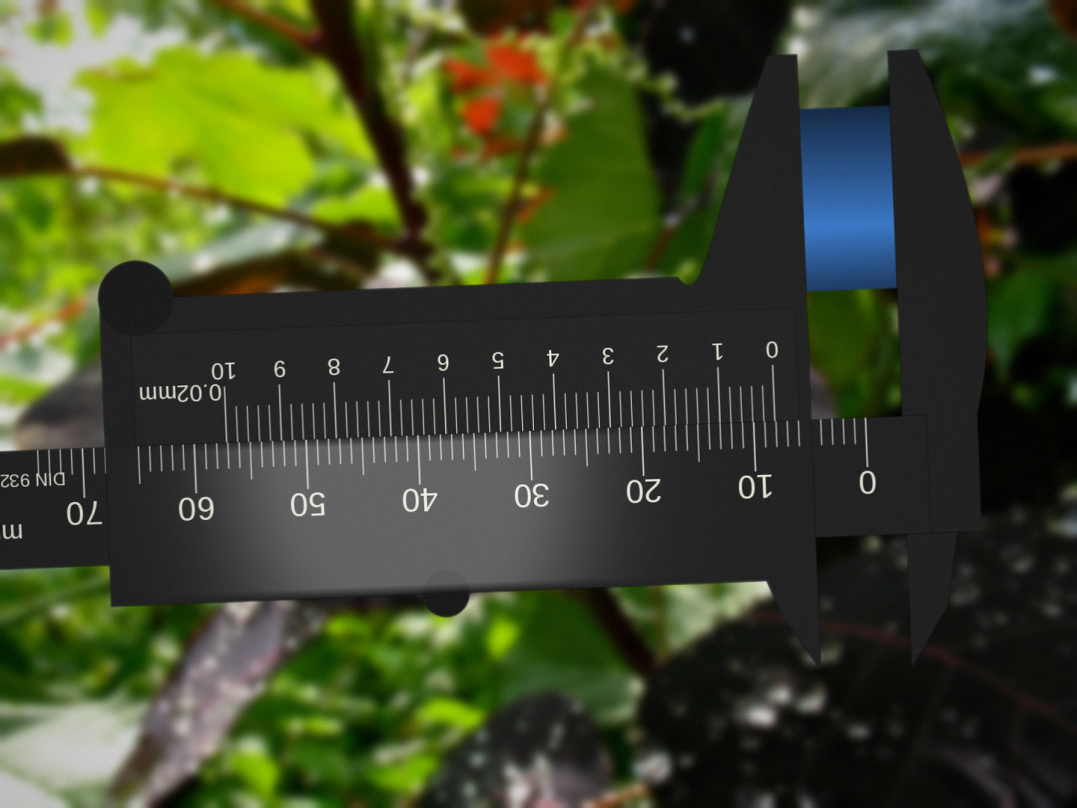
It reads 8.1 mm
